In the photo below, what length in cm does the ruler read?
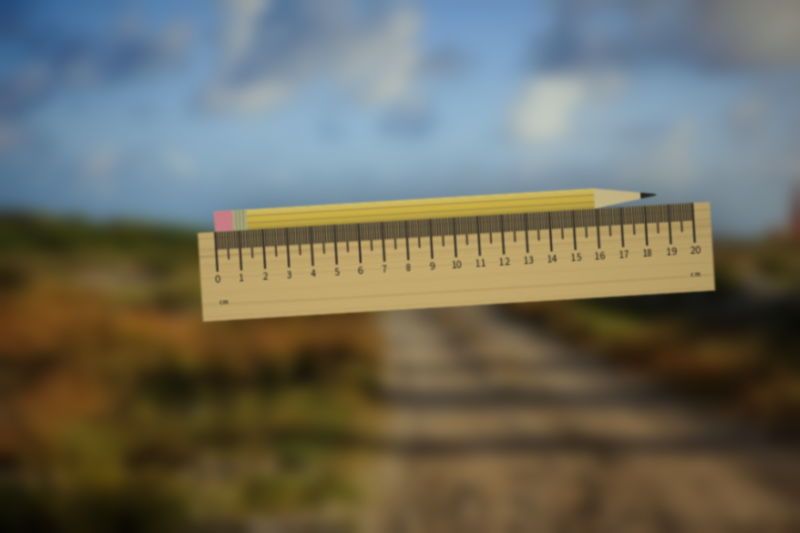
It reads 18.5 cm
